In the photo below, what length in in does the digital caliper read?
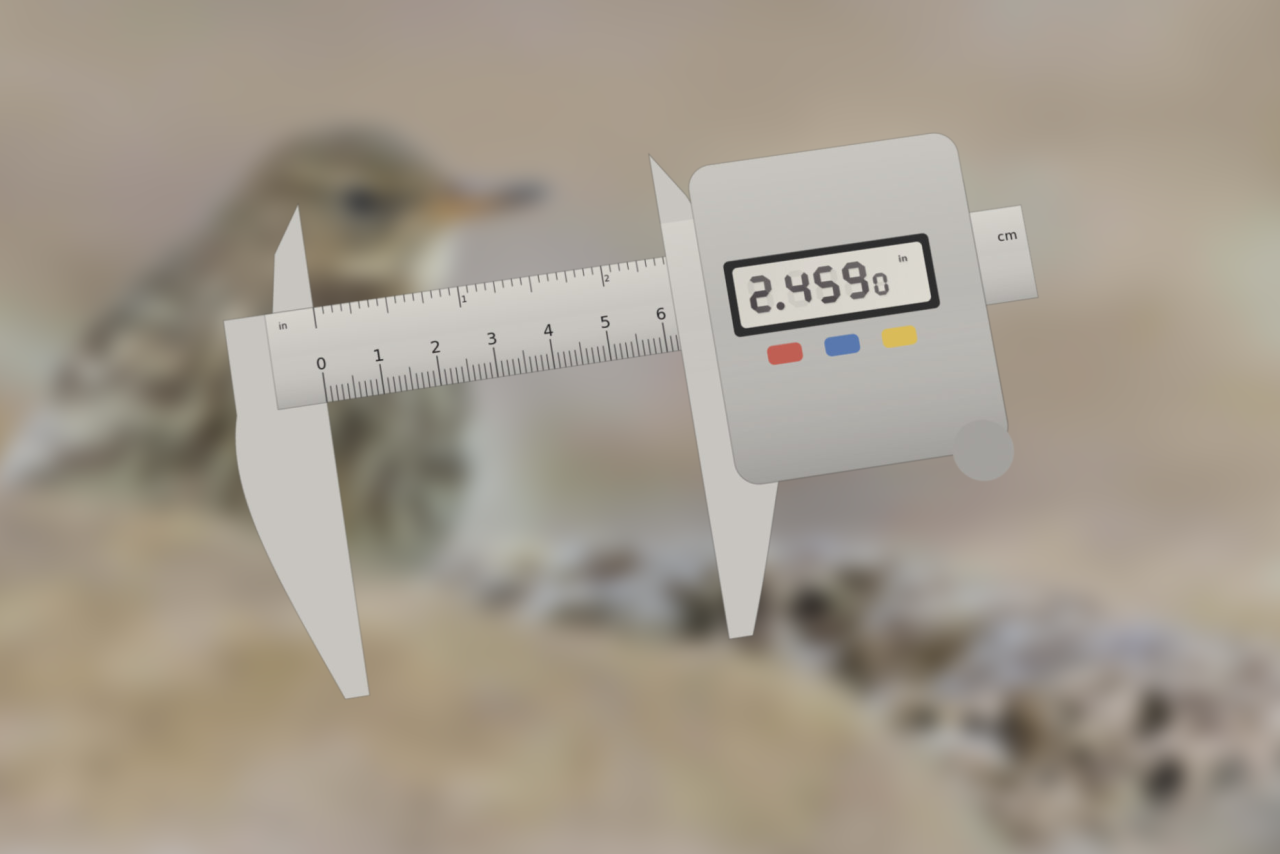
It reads 2.4590 in
